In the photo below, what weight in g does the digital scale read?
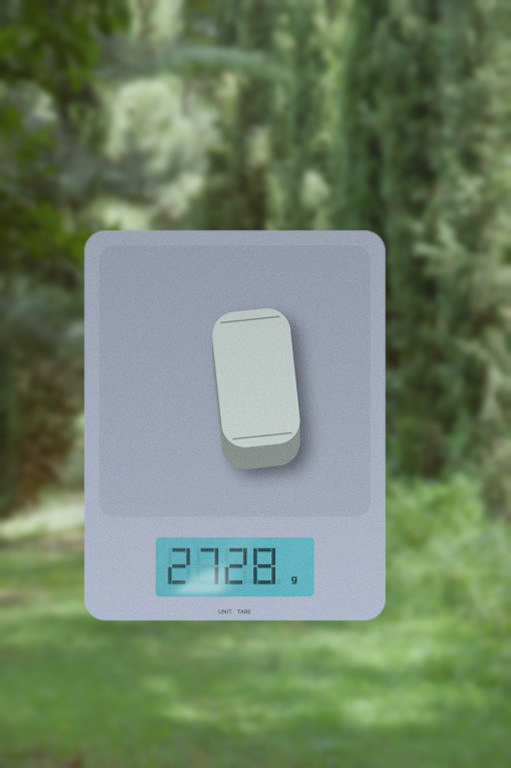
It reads 2728 g
